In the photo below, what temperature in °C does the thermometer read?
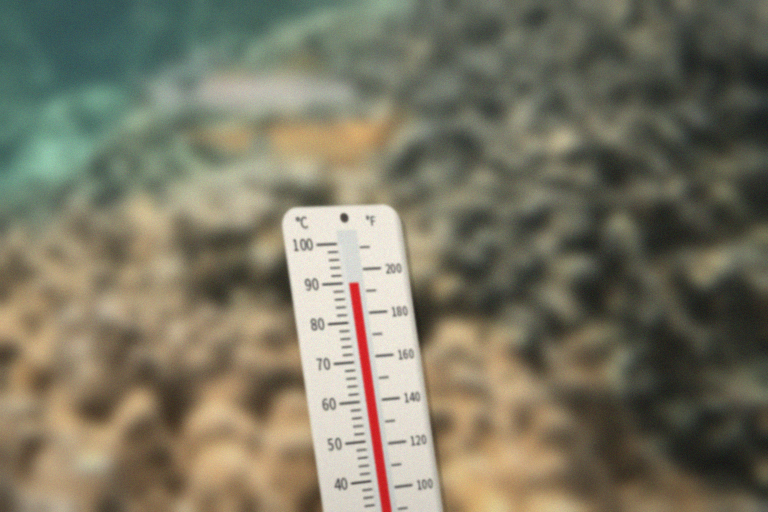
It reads 90 °C
